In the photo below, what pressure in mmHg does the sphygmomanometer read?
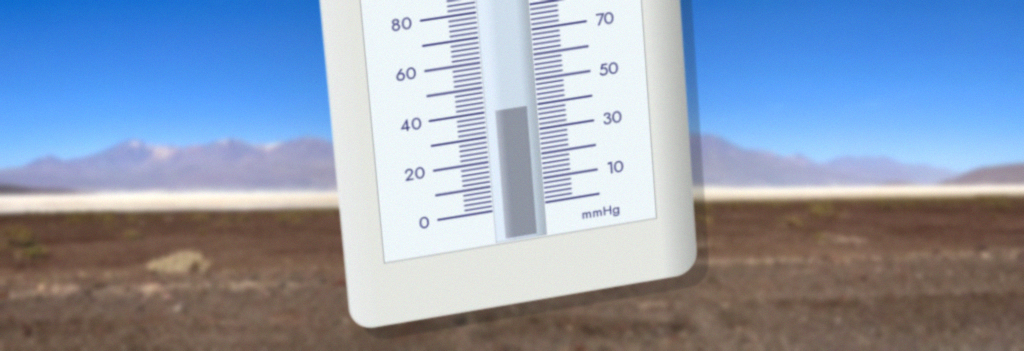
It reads 40 mmHg
